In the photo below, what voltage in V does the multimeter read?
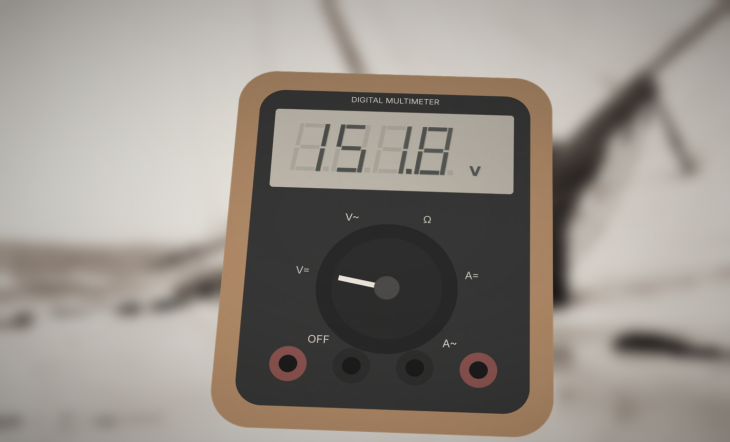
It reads 151.8 V
